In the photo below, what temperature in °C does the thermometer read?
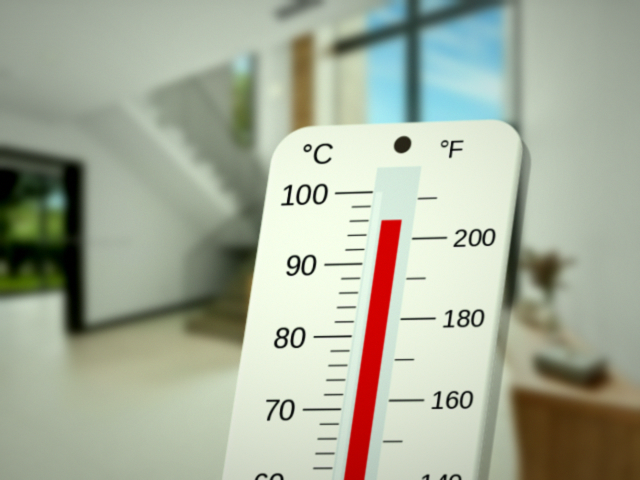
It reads 96 °C
